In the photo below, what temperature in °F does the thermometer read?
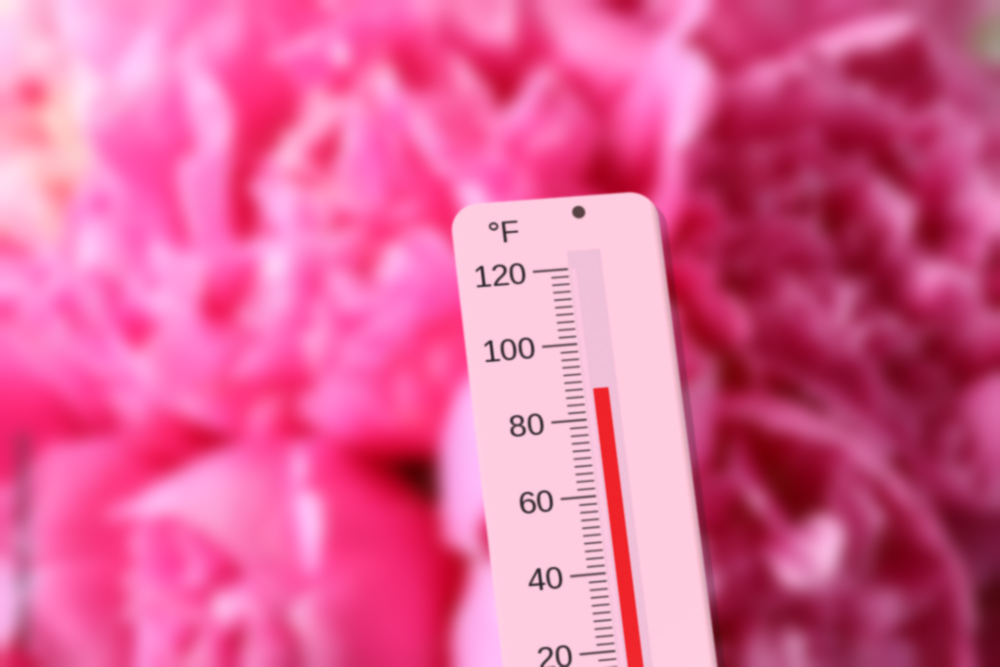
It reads 88 °F
